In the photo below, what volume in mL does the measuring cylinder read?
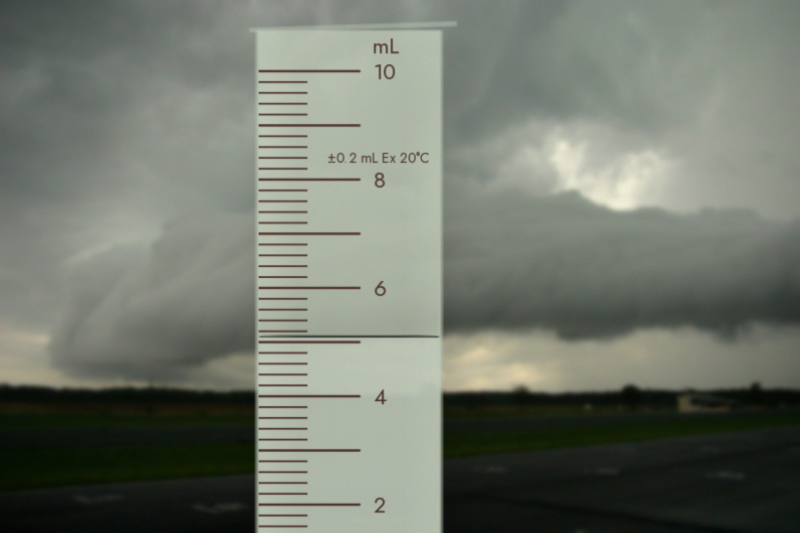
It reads 5.1 mL
